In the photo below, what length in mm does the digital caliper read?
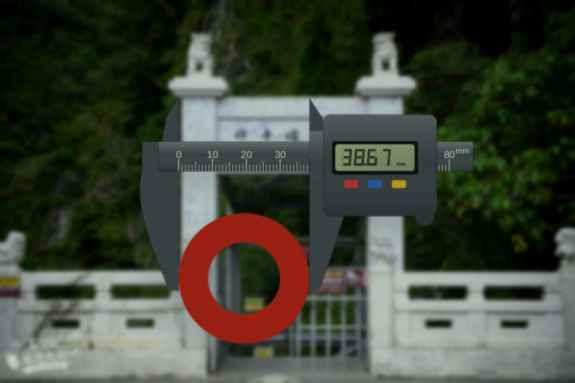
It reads 38.67 mm
